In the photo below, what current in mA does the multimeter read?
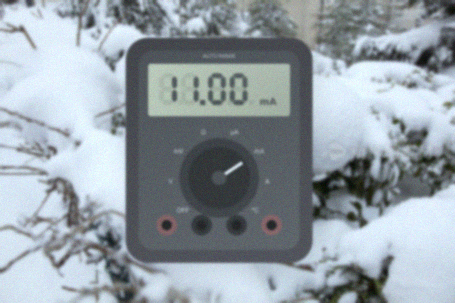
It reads 11.00 mA
